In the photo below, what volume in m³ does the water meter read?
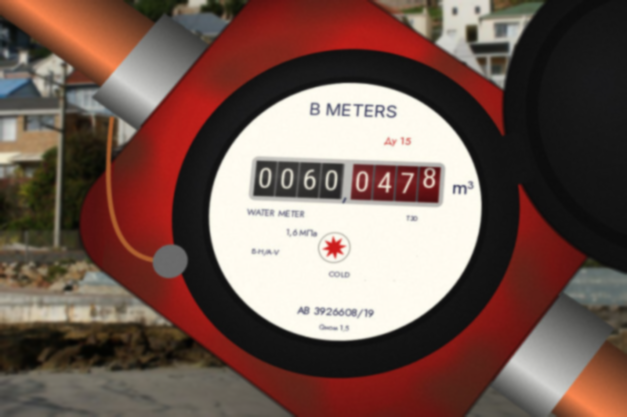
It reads 60.0478 m³
